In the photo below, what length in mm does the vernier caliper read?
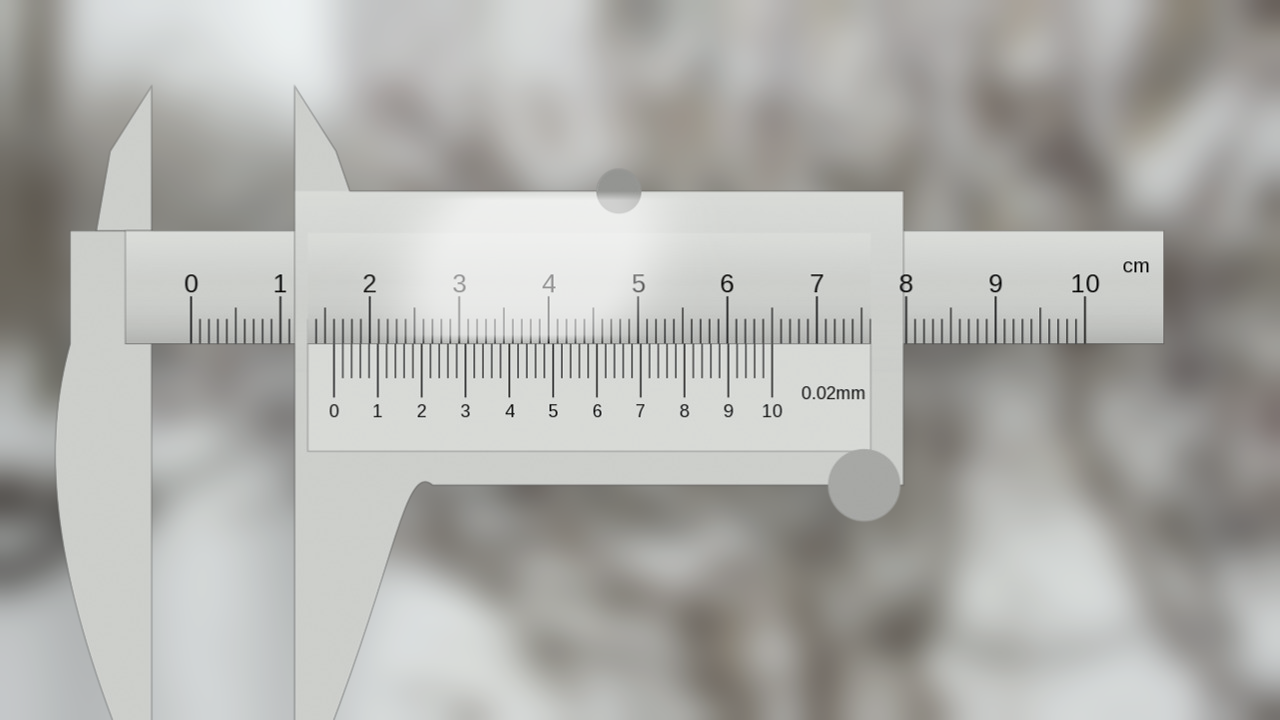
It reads 16.0 mm
